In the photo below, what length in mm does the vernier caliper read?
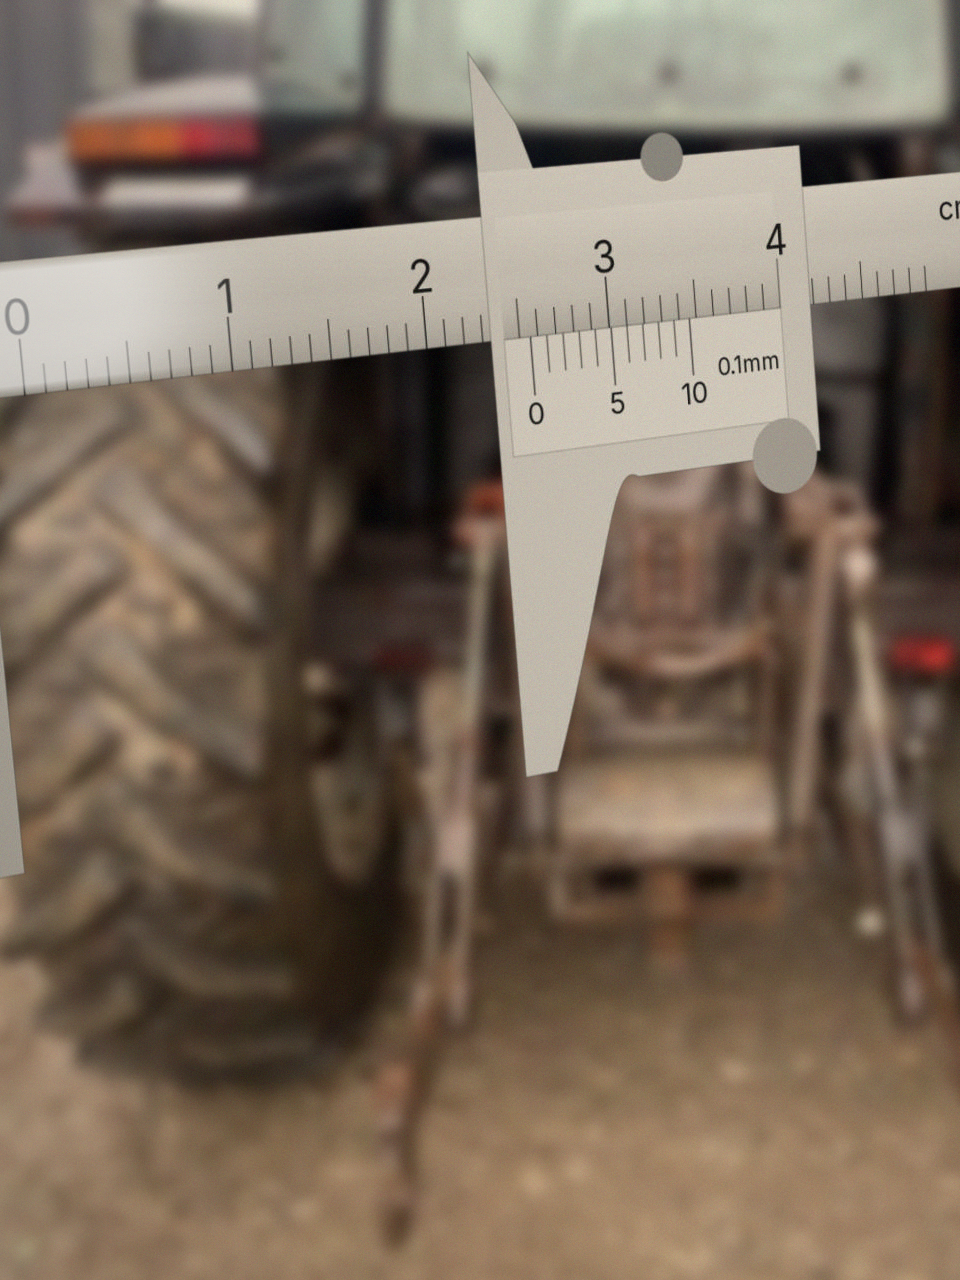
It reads 25.6 mm
